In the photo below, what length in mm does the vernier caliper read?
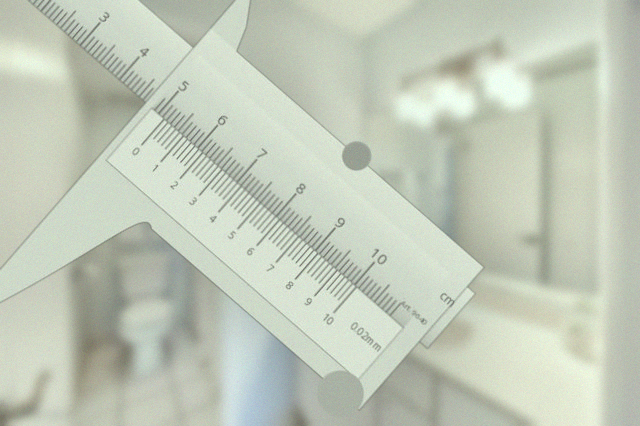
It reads 51.5 mm
